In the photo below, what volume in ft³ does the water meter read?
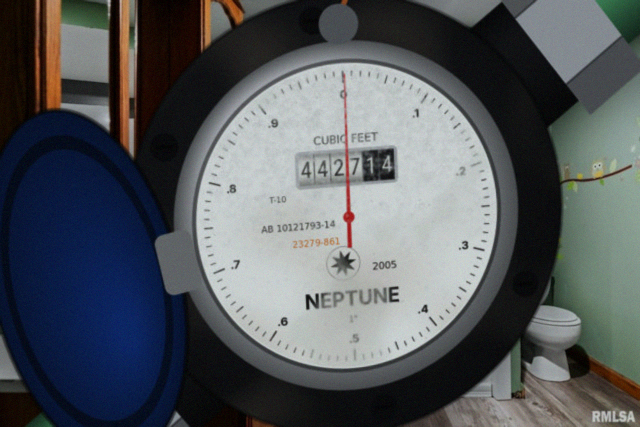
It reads 442714.00 ft³
